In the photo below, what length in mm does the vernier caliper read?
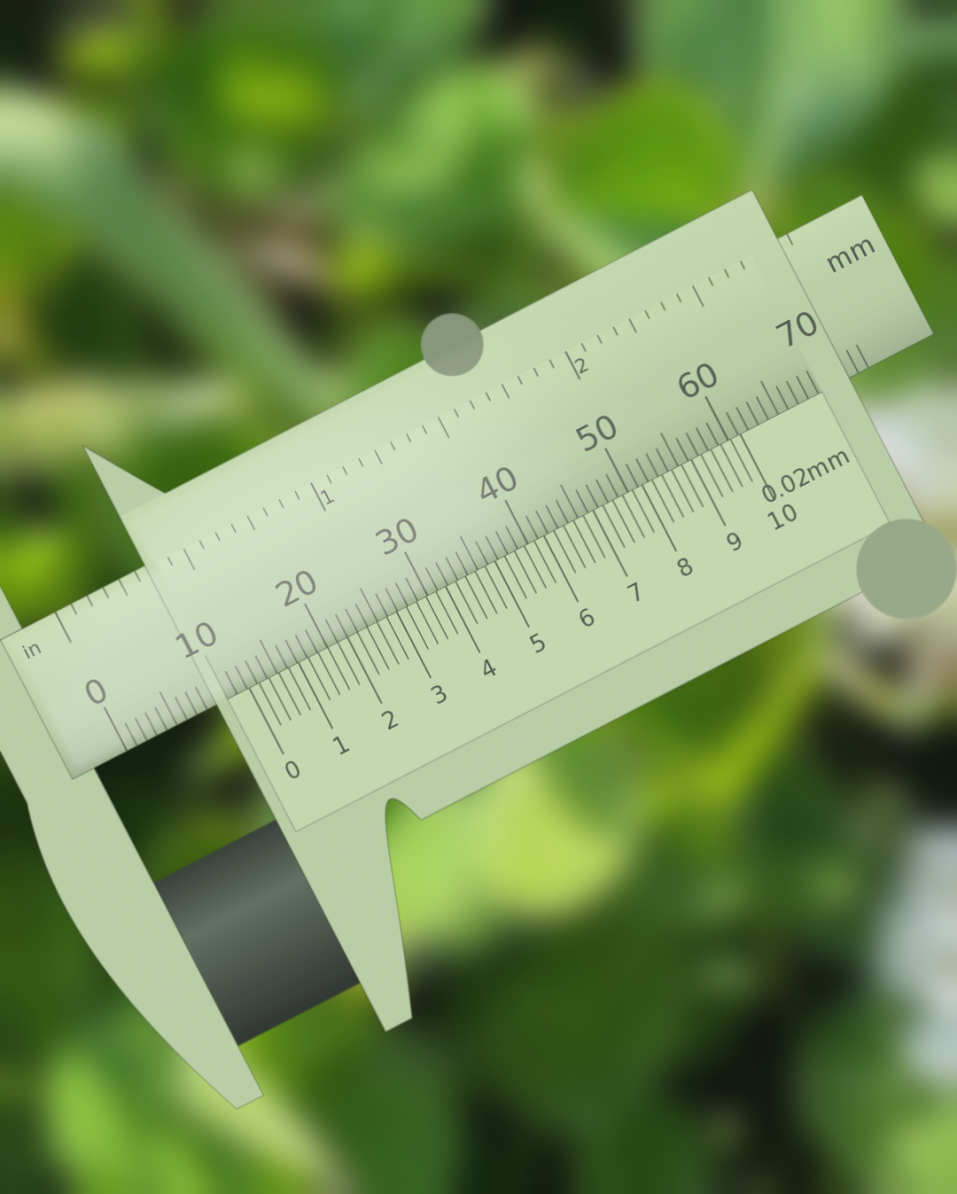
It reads 12.2 mm
